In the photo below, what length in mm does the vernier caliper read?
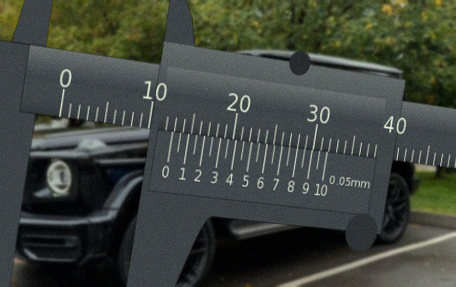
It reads 12.8 mm
